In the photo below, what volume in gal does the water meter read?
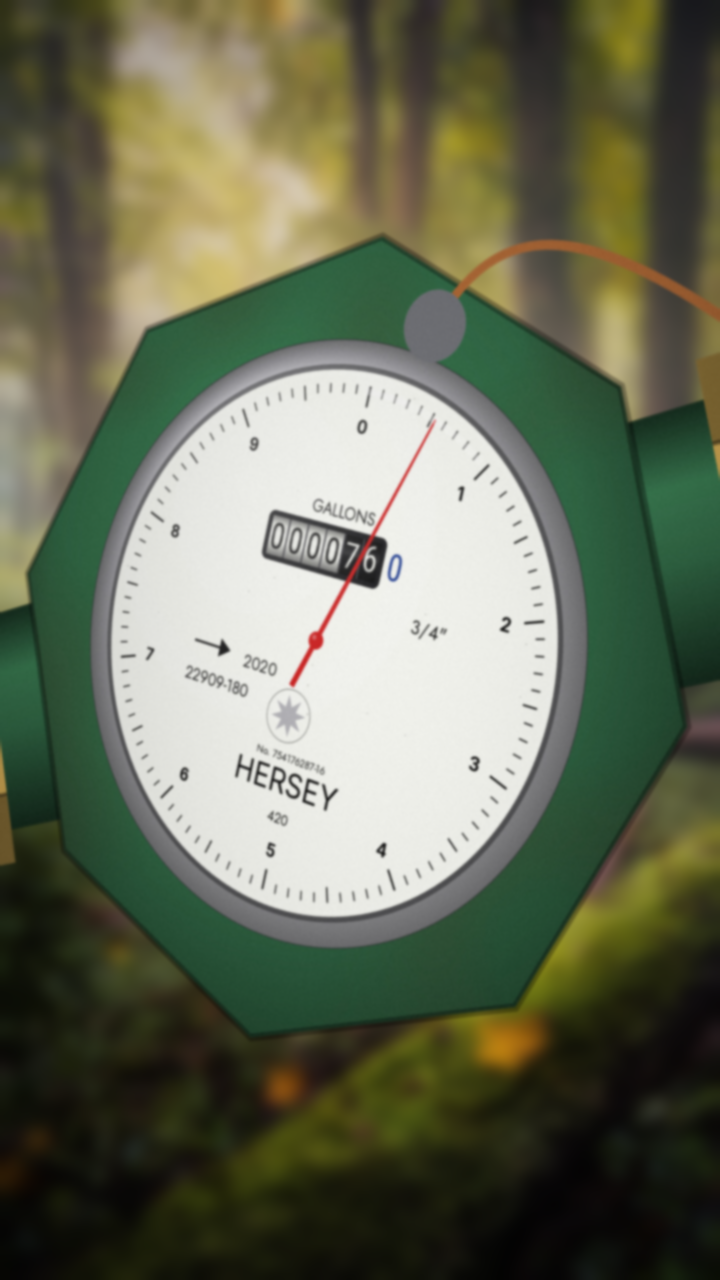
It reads 760.5 gal
